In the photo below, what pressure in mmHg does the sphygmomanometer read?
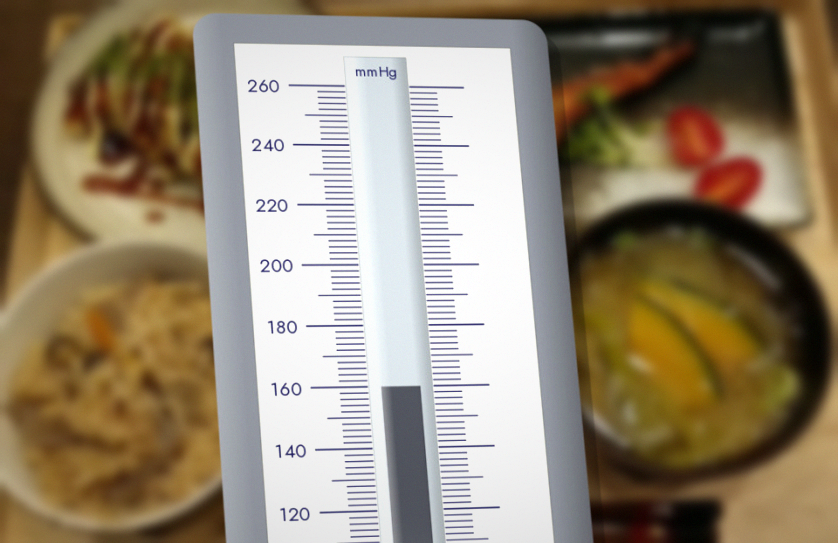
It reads 160 mmHg
